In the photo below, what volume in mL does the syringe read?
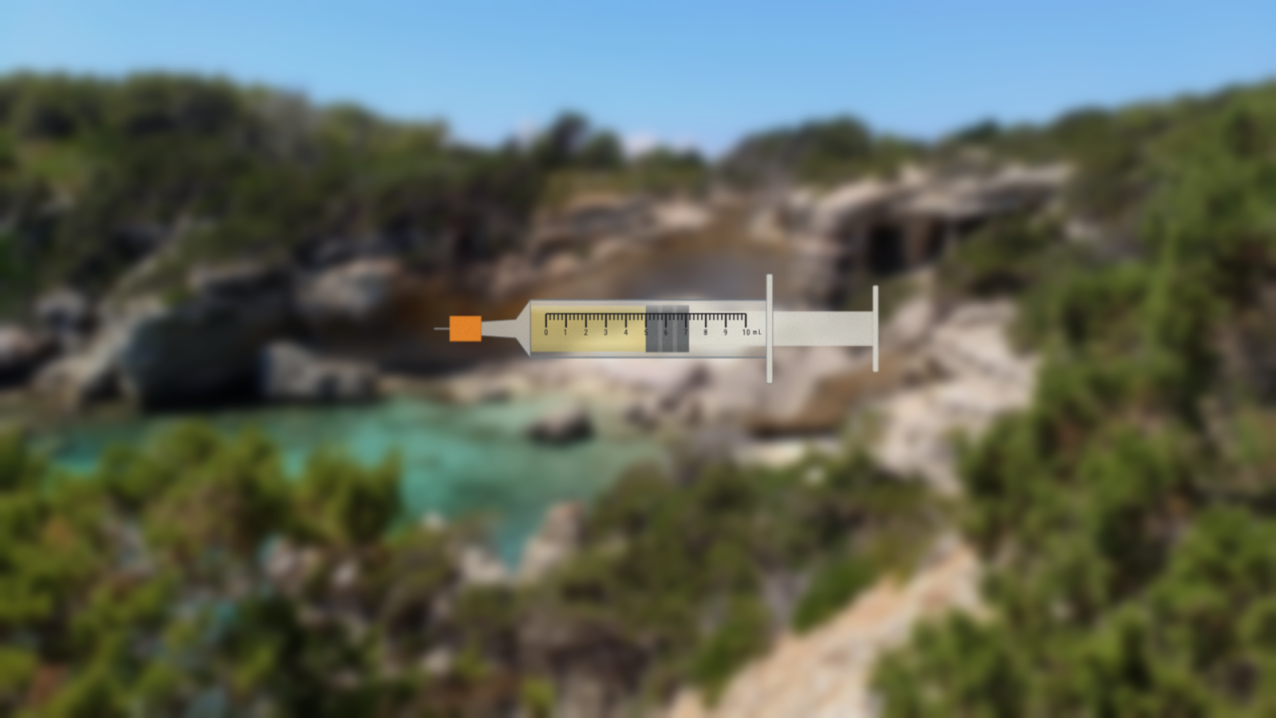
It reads 5 mL
